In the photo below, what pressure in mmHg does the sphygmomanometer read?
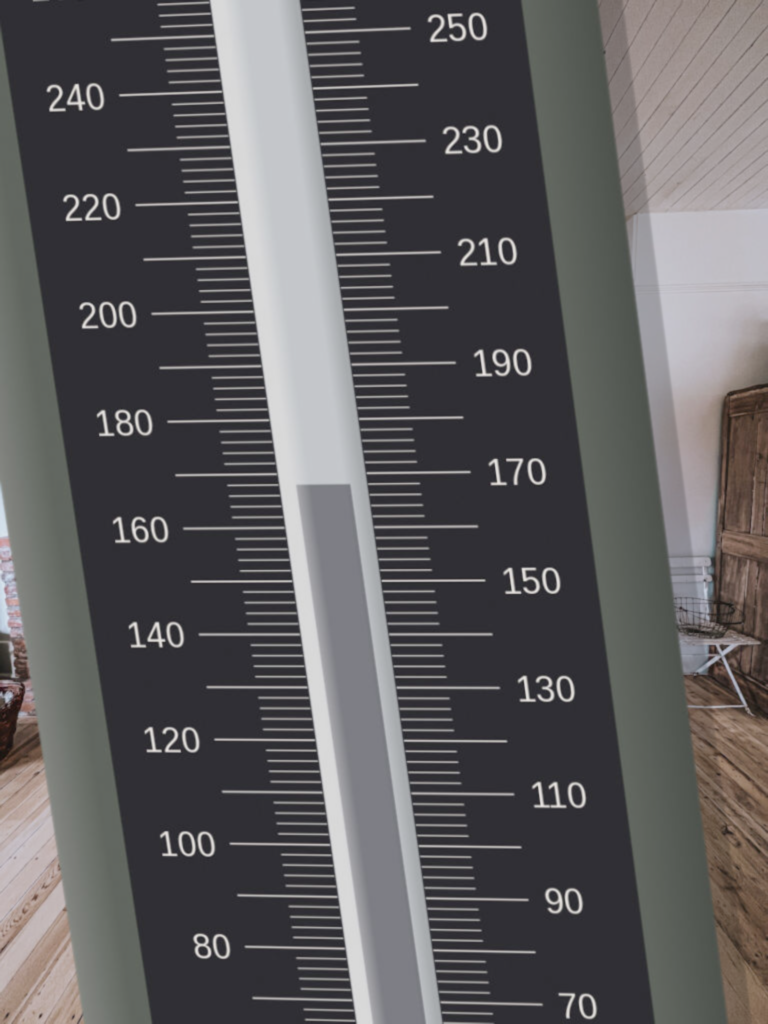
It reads 168 mmHg
